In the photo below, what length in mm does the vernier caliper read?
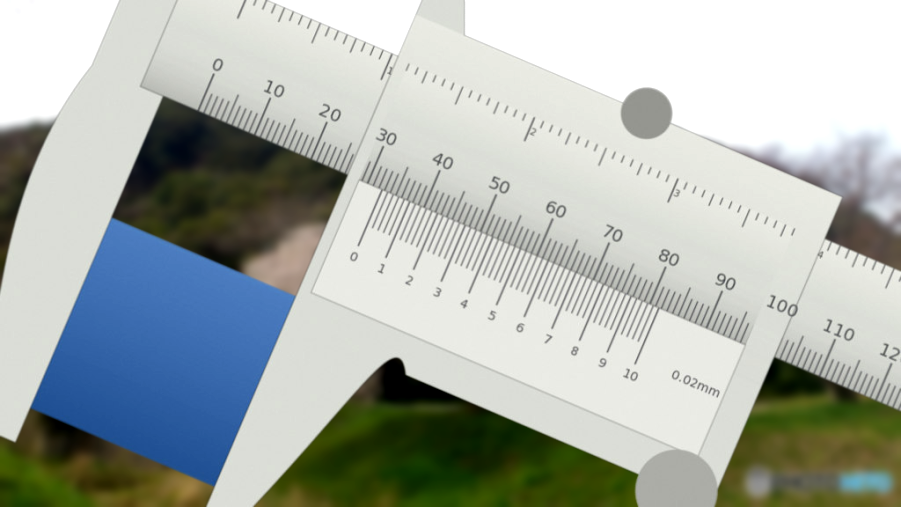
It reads 32.6 mm
